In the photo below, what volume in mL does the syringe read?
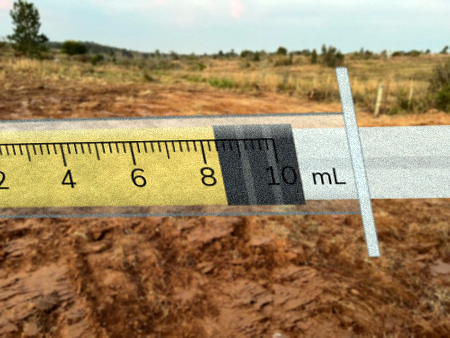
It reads 8.4 mL
